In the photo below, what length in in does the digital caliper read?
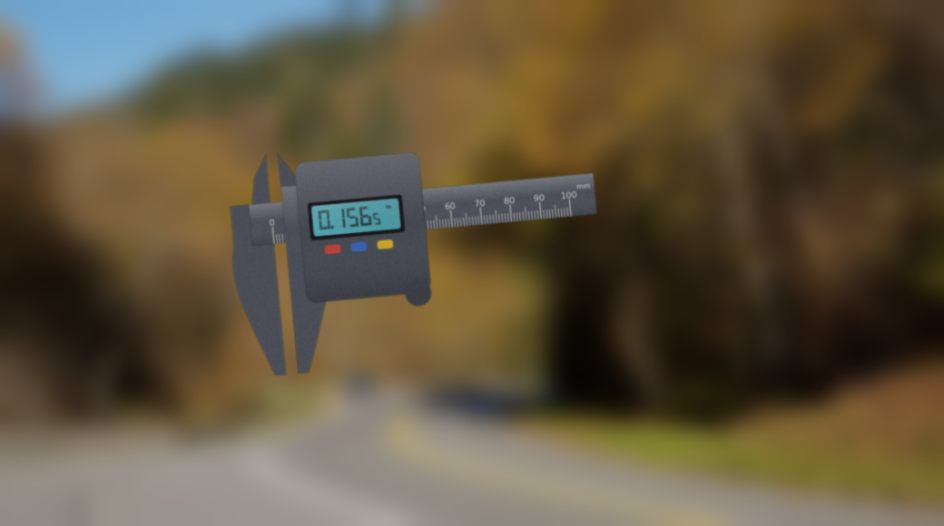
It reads 0.1565 in
